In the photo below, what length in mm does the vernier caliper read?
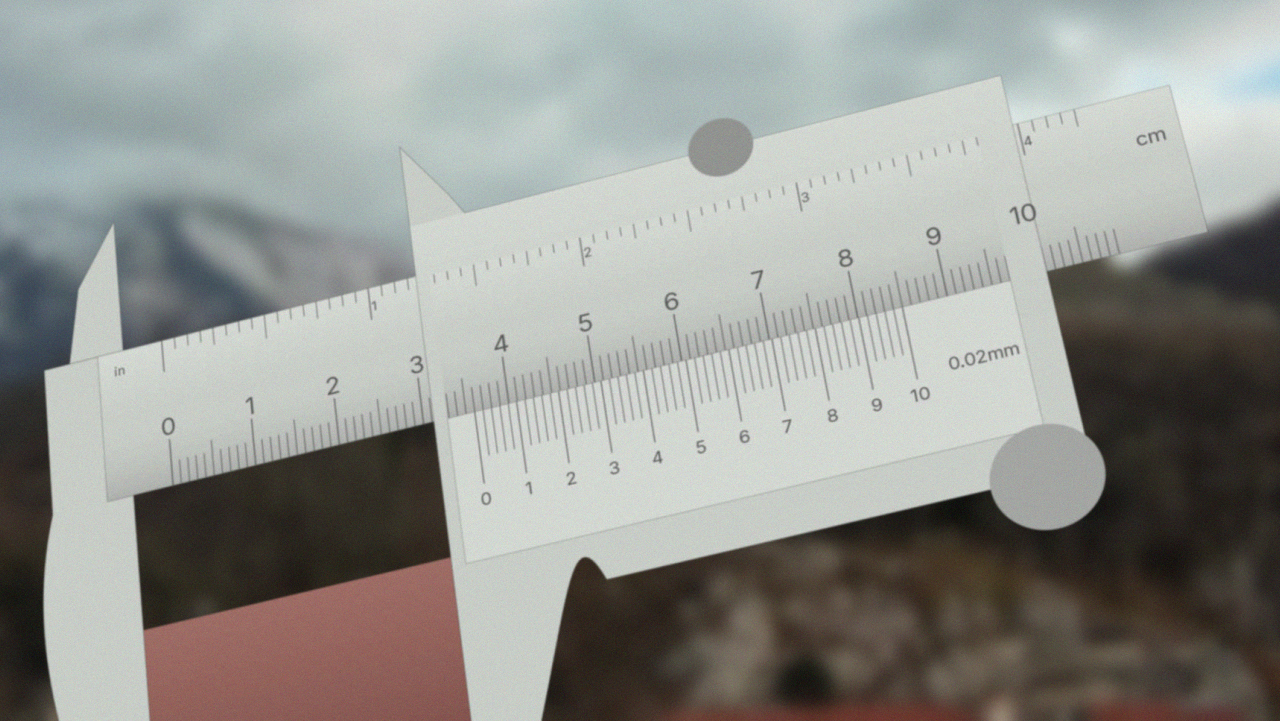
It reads 36.0 mm
